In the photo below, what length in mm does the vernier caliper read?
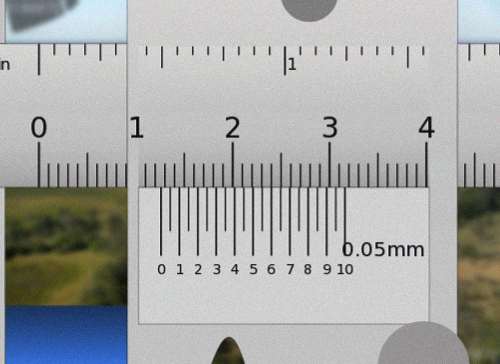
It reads 12.6 mm
